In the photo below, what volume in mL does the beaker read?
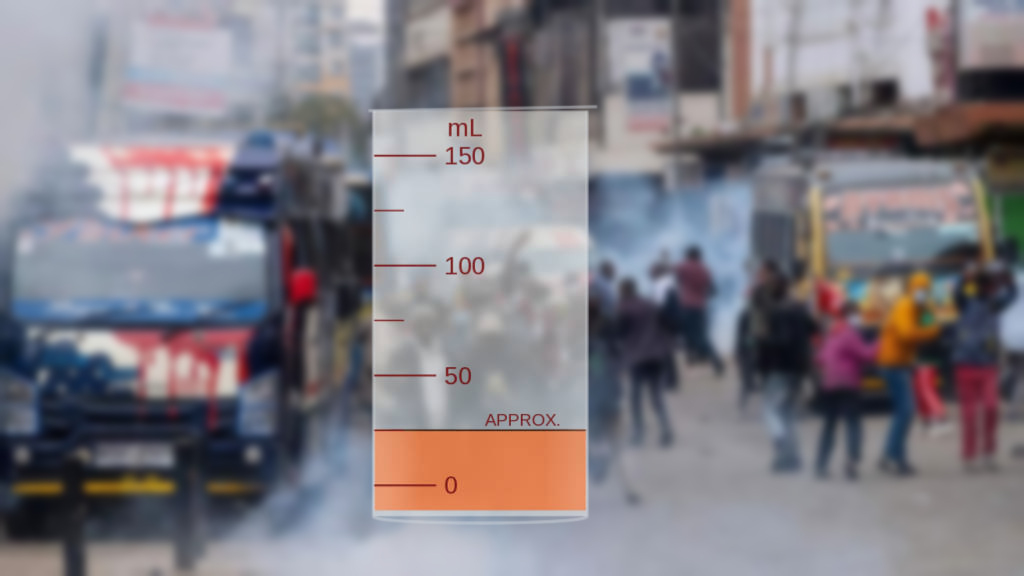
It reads 25 mL
